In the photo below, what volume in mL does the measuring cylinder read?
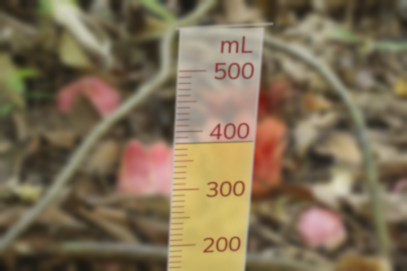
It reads 380 mL
